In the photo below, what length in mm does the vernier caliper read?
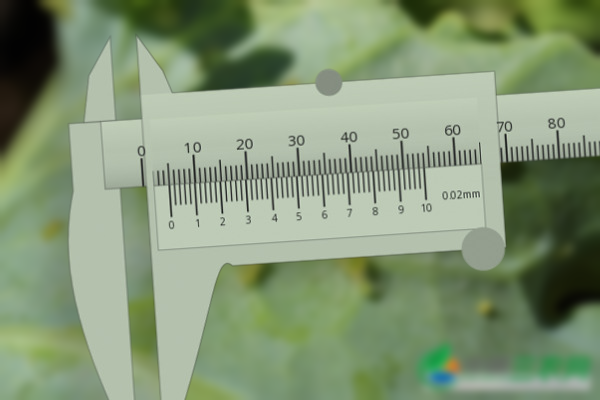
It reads 5.0 mm
